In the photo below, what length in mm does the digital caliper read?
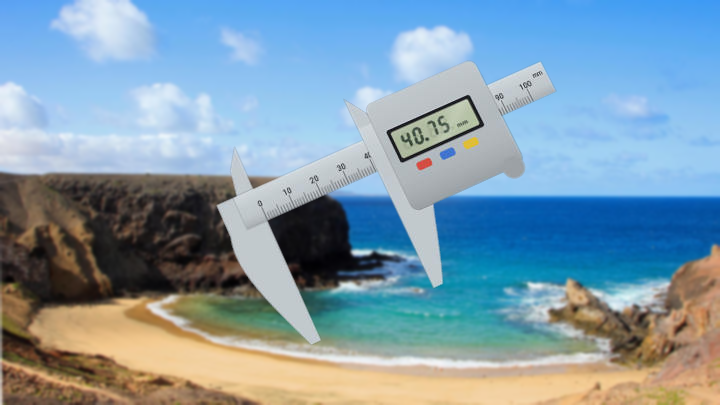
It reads 40.75 mm
